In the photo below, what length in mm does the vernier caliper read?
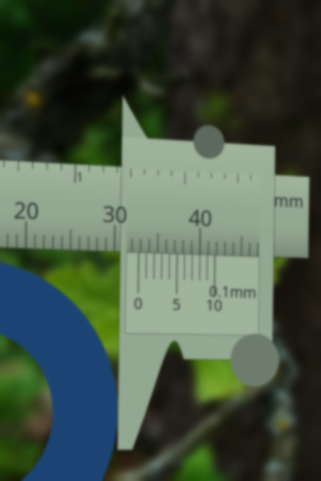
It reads 32.8 mm
